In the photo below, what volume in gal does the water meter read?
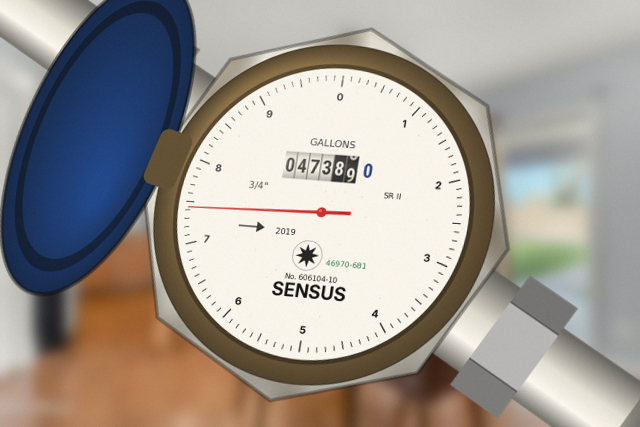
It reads 473887.4 gal
